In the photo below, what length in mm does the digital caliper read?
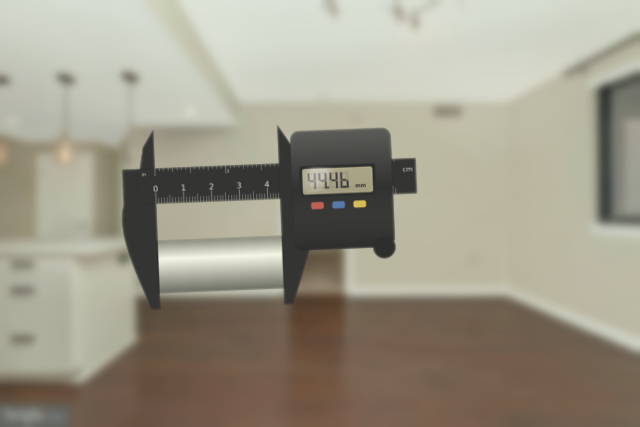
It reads 44.46 mm
